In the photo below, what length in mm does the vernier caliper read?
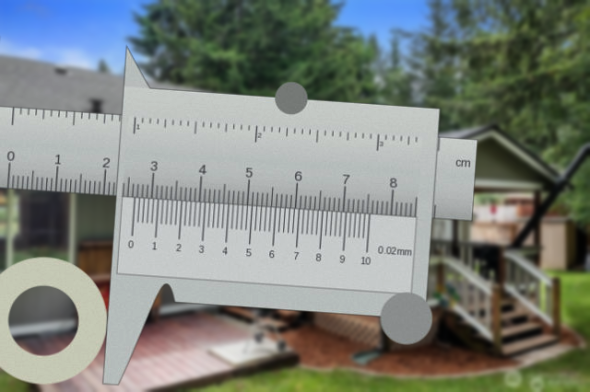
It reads 26.5 mm
